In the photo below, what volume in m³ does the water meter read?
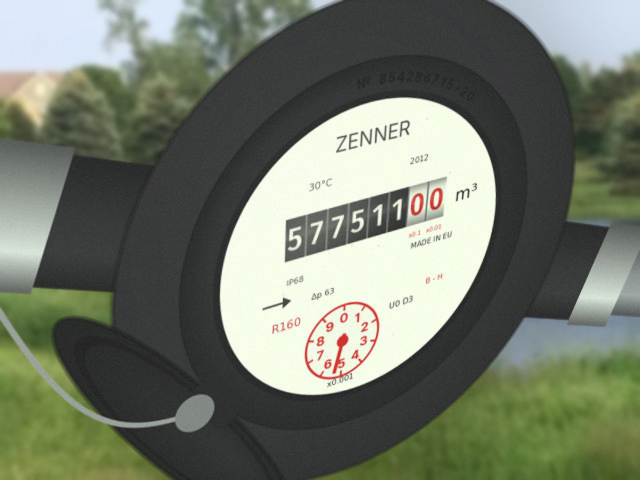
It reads 577511.005 m³
